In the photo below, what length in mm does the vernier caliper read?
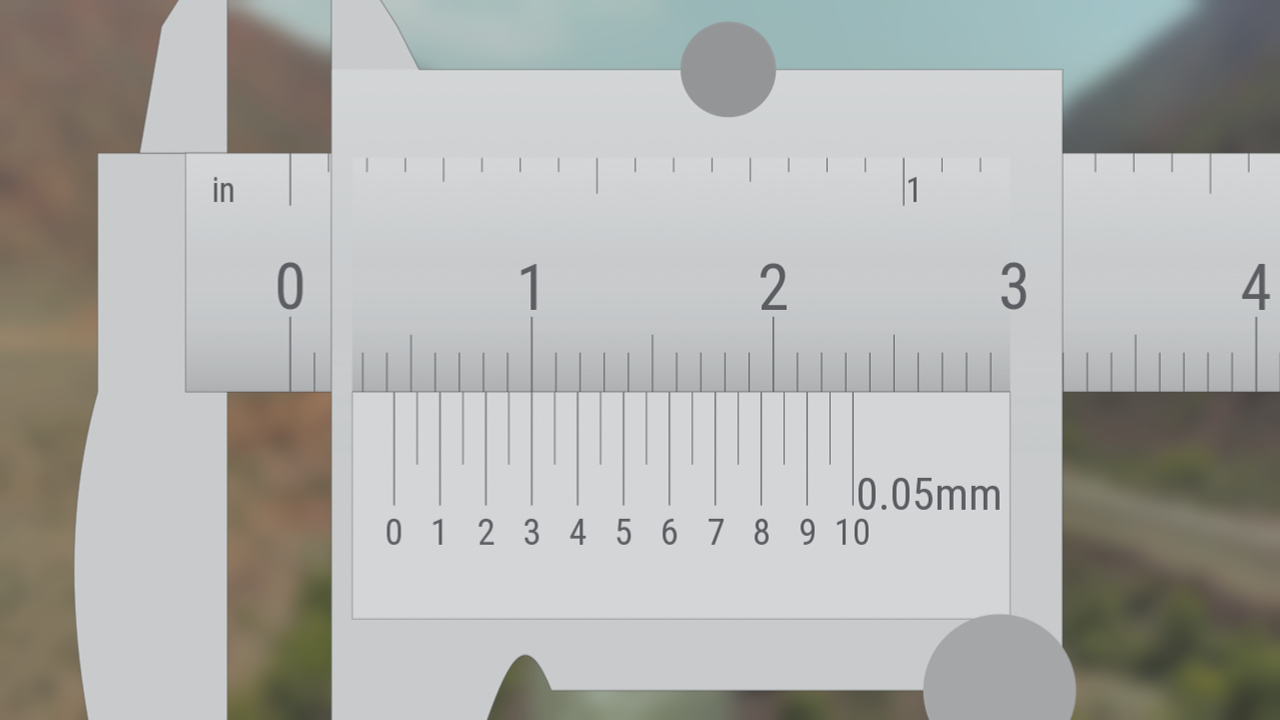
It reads 4.30 mm
